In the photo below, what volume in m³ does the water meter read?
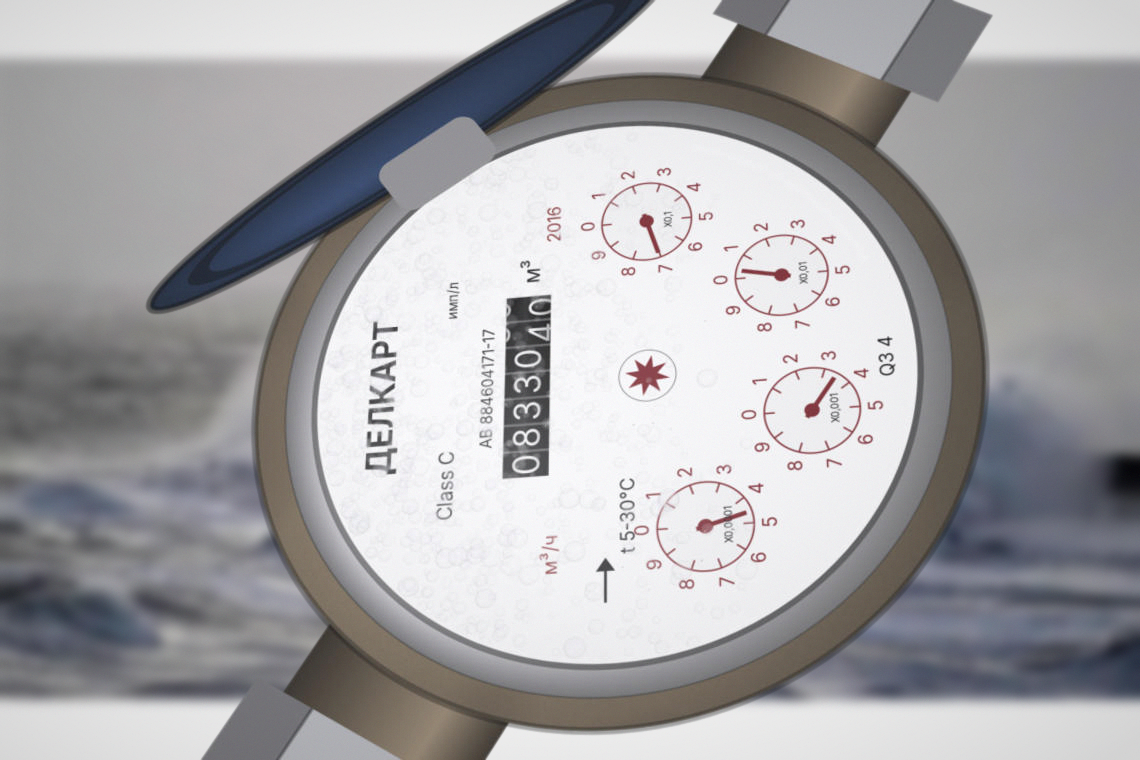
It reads 833039.7034 m³
